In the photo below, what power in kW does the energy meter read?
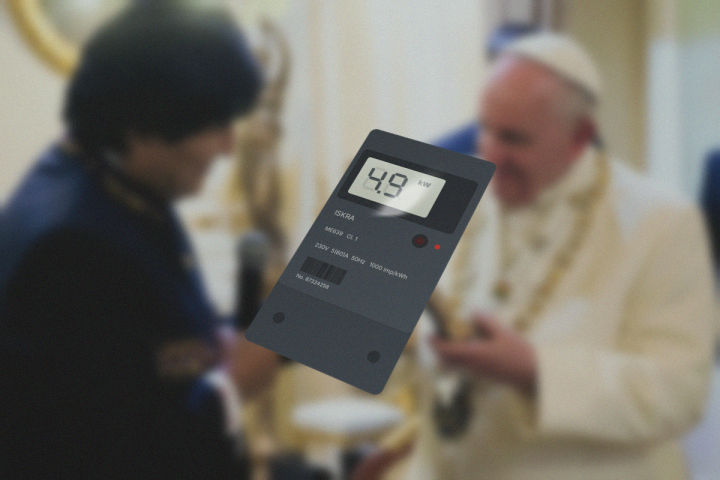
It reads 4.9 kW
